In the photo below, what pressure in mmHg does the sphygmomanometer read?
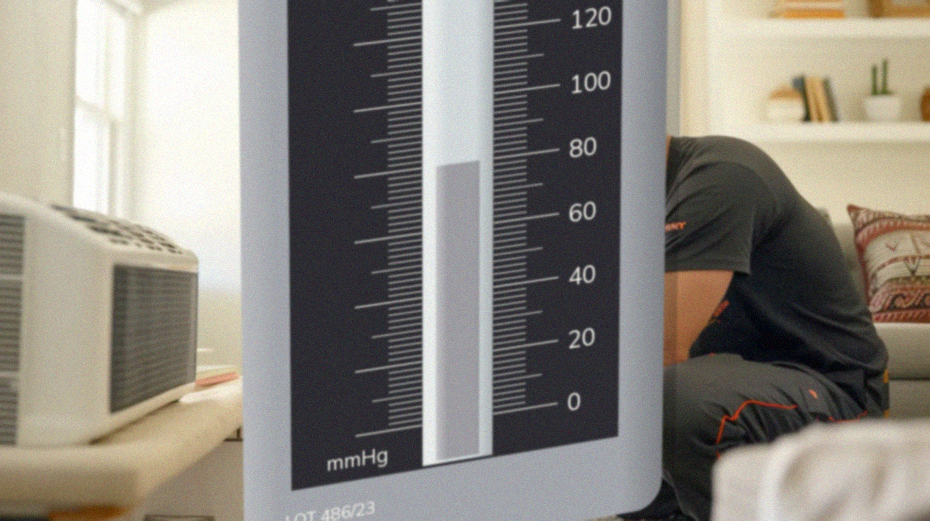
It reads 80 mmHg
